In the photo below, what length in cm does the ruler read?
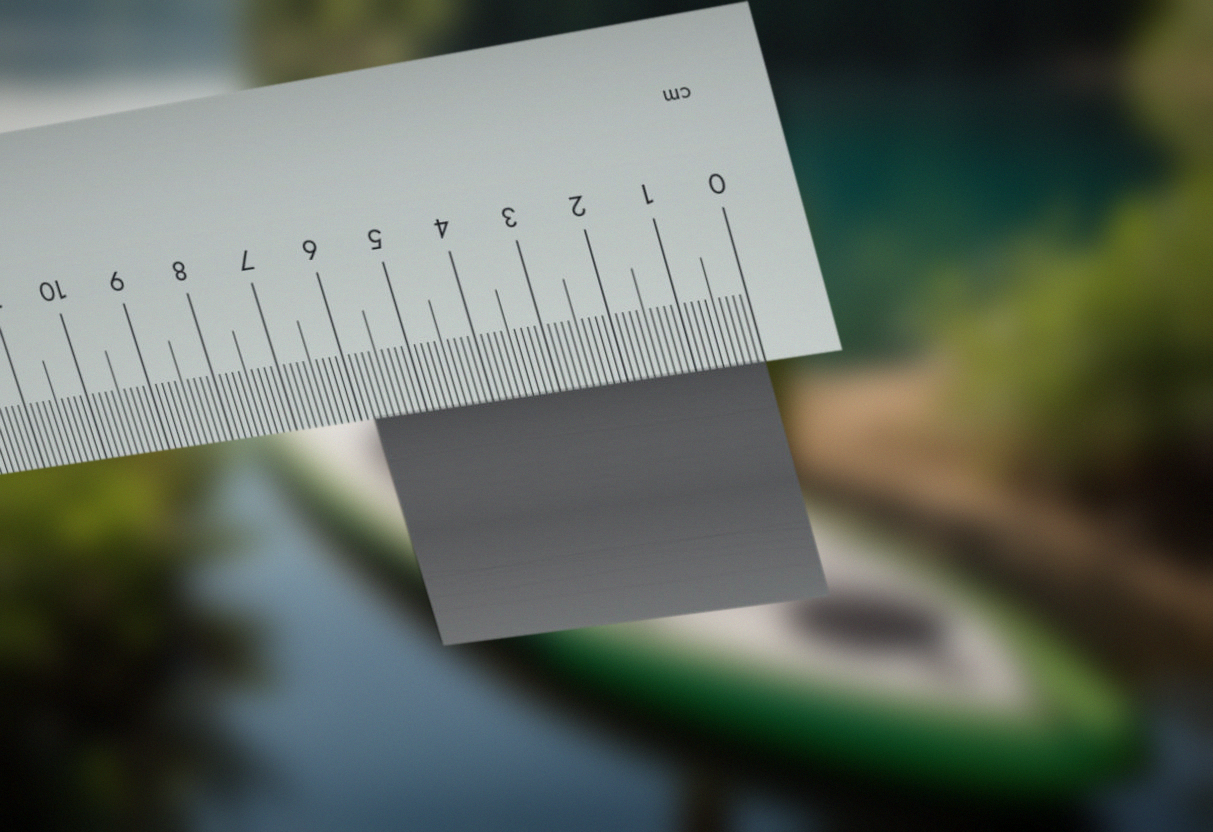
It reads 5.8 cm
